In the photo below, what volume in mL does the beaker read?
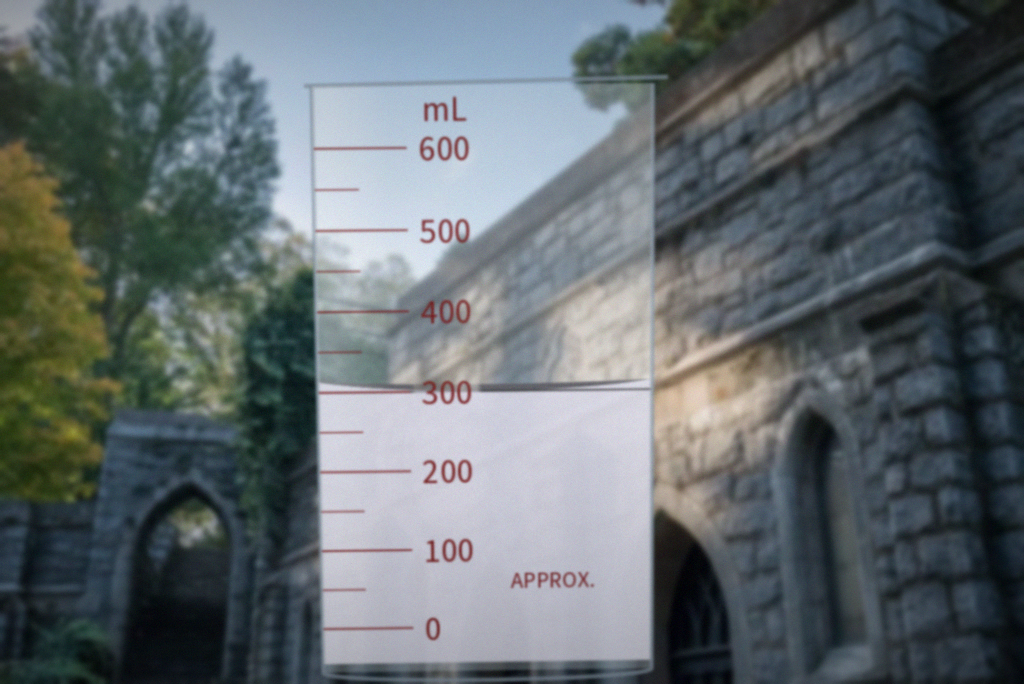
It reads 300 mL
